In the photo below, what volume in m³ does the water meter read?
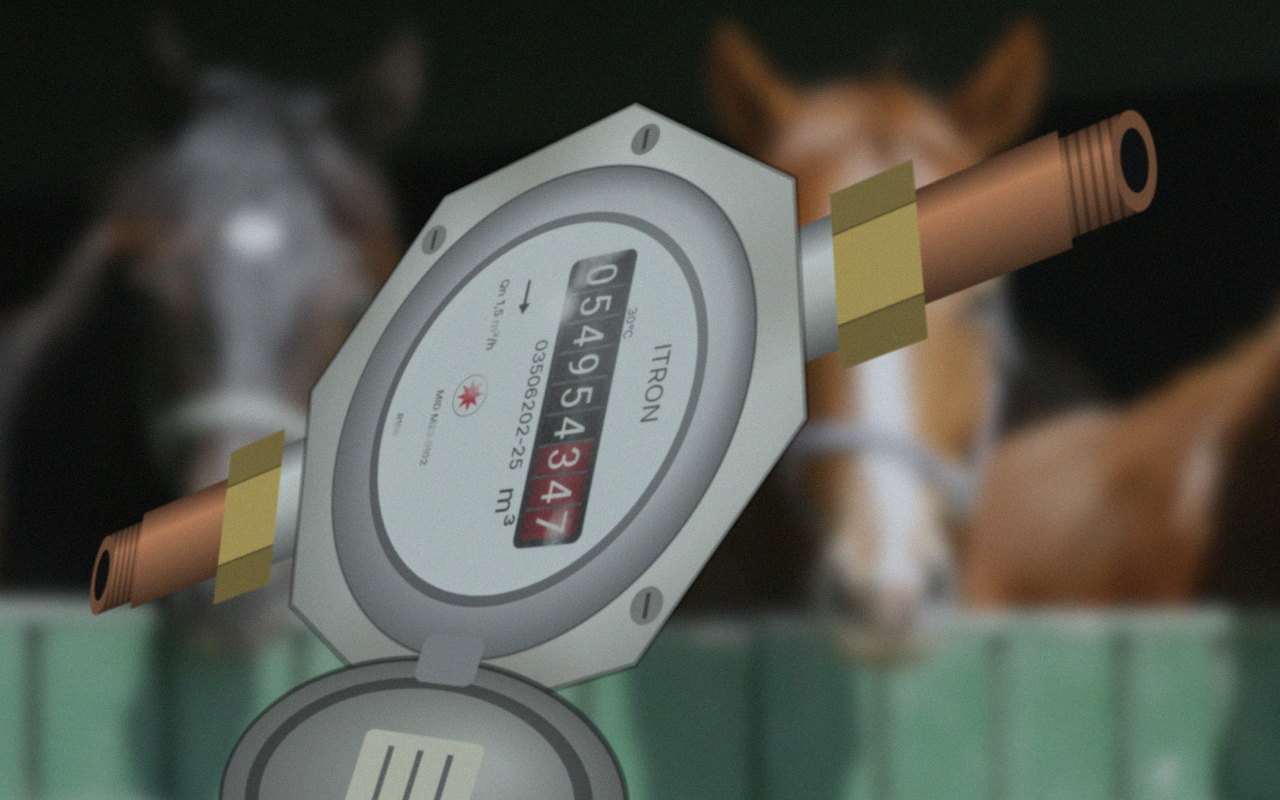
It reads 54954.347 m³
